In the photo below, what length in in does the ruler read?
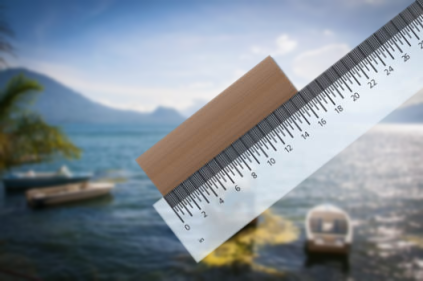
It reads 16 in
